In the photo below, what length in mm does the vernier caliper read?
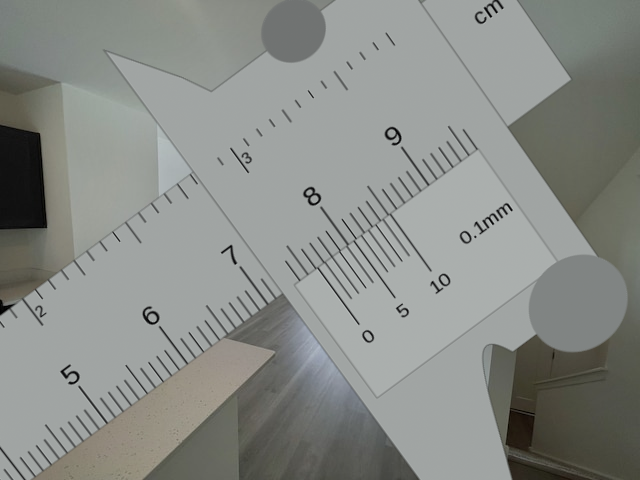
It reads 76.2 mm
